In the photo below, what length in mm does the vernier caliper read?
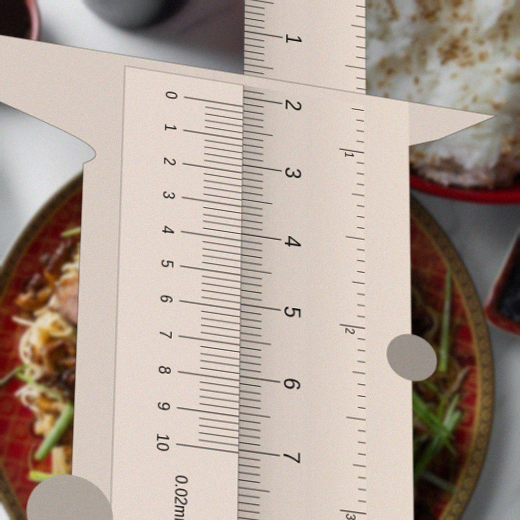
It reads 21.4 mm
